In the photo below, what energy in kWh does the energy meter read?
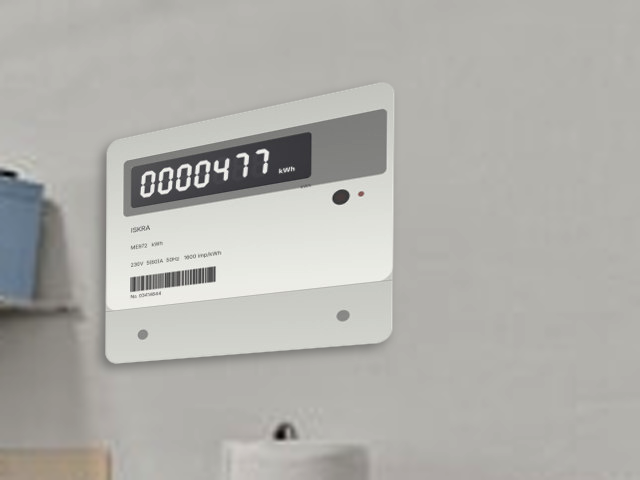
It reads 477 kWh
